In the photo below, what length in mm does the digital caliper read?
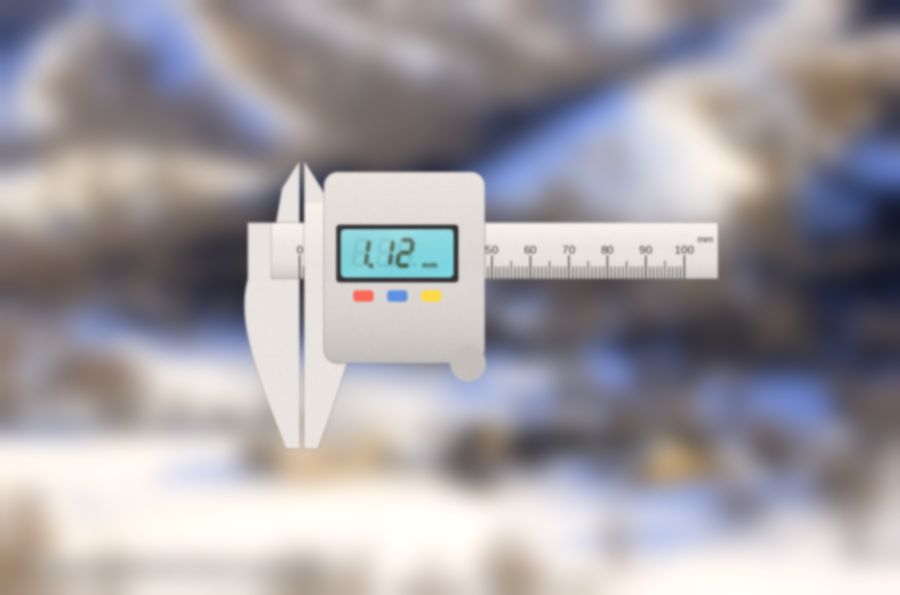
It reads 1.12 mm
